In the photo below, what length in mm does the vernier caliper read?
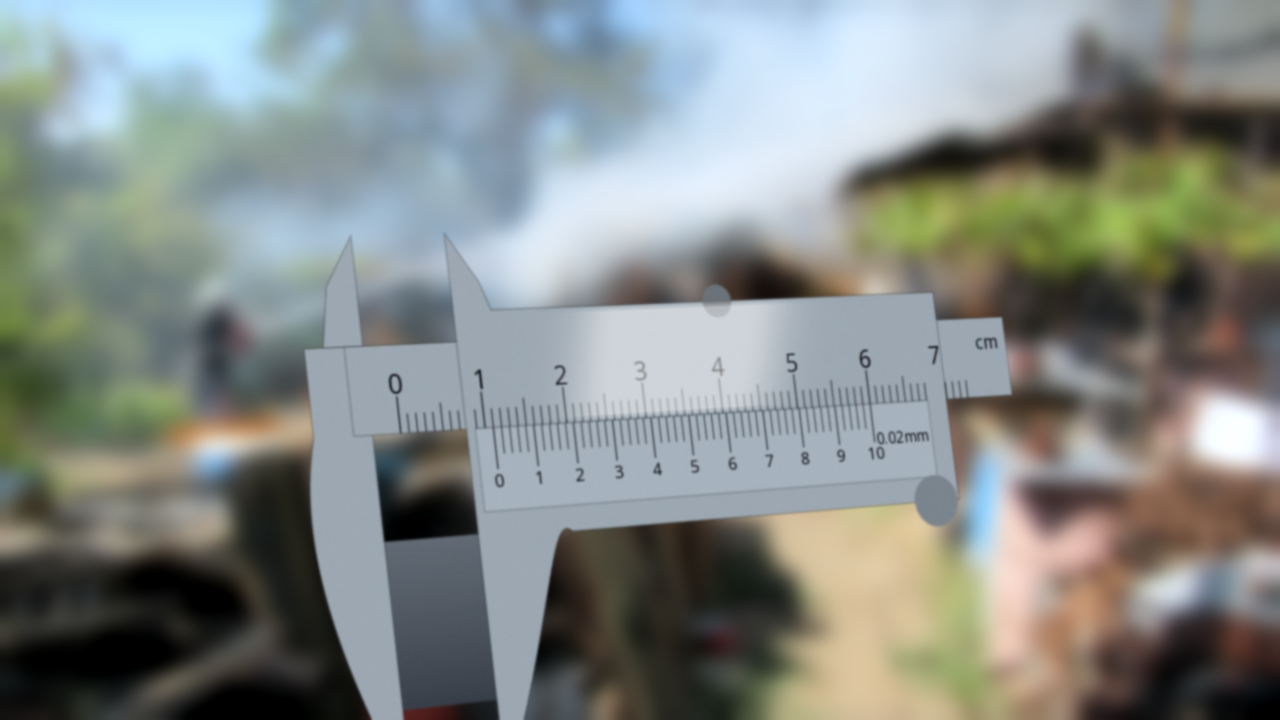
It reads 11.0 mm
